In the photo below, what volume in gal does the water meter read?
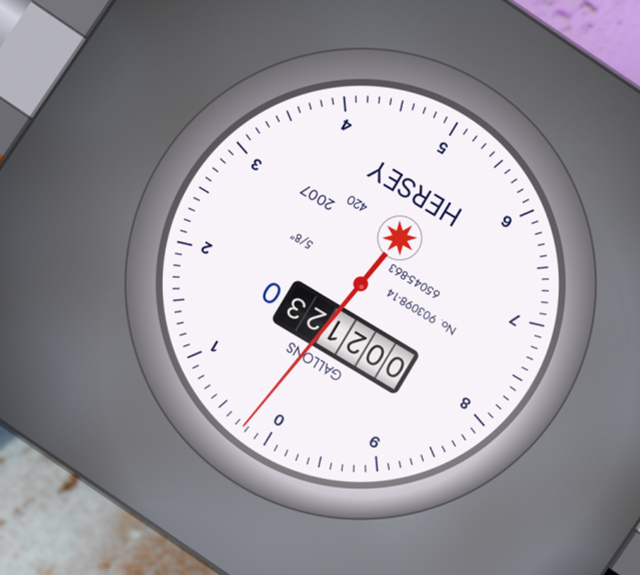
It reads 21230.2 gal
